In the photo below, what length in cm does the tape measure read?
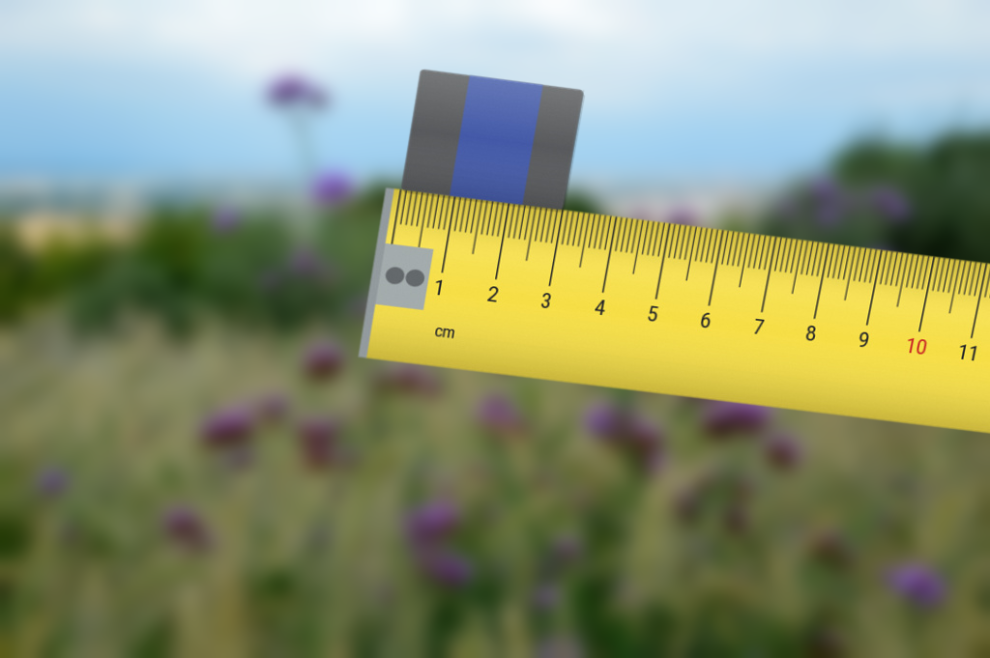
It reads 3 cm
